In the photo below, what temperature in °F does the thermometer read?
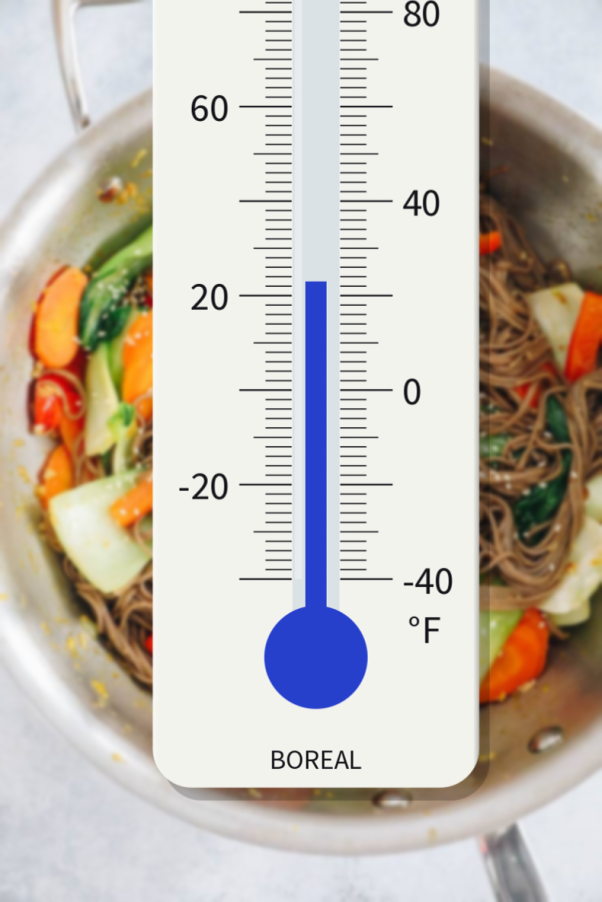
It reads 23 °F
